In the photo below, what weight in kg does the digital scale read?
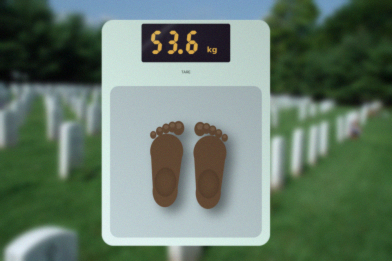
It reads 53.6 kg
